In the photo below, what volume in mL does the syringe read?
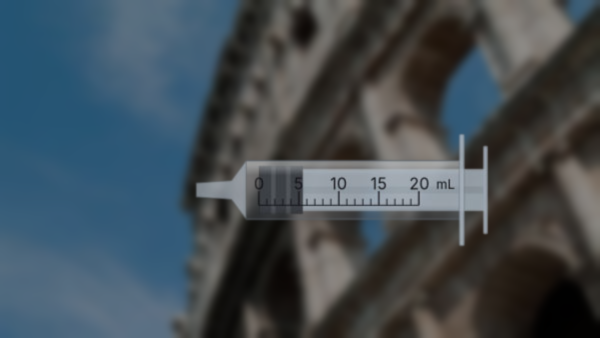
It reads 0 mL
